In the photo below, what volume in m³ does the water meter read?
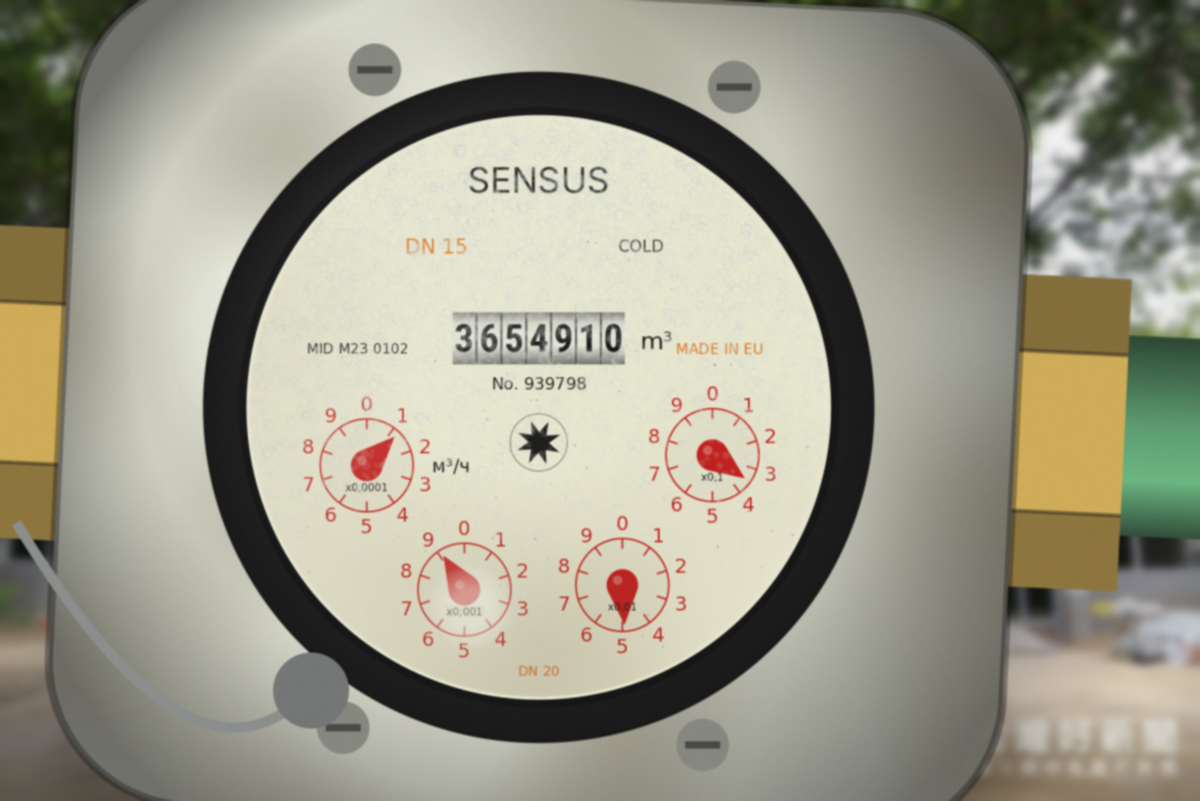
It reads 3654910.3491 m³
